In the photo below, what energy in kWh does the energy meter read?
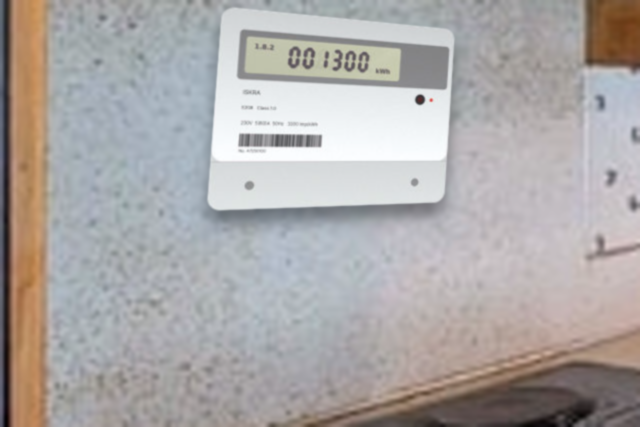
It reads 1300 kWh
